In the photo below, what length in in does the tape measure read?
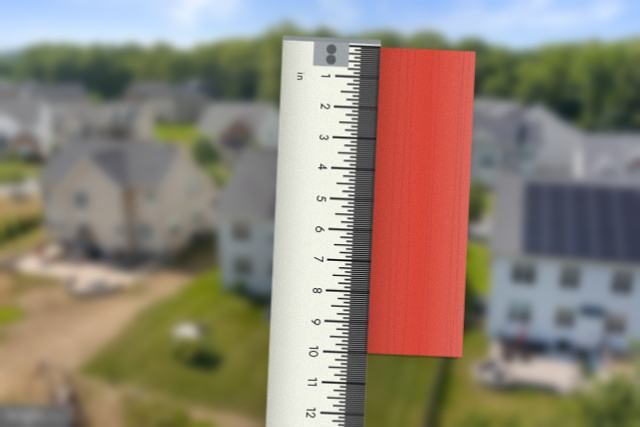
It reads 10 in
